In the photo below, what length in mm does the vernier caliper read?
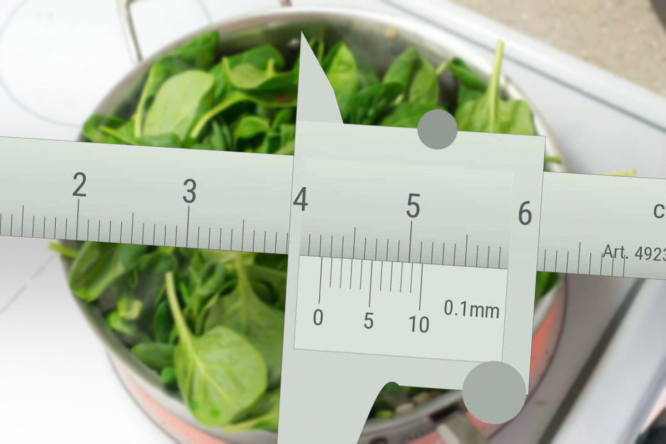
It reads 42.2 mm
